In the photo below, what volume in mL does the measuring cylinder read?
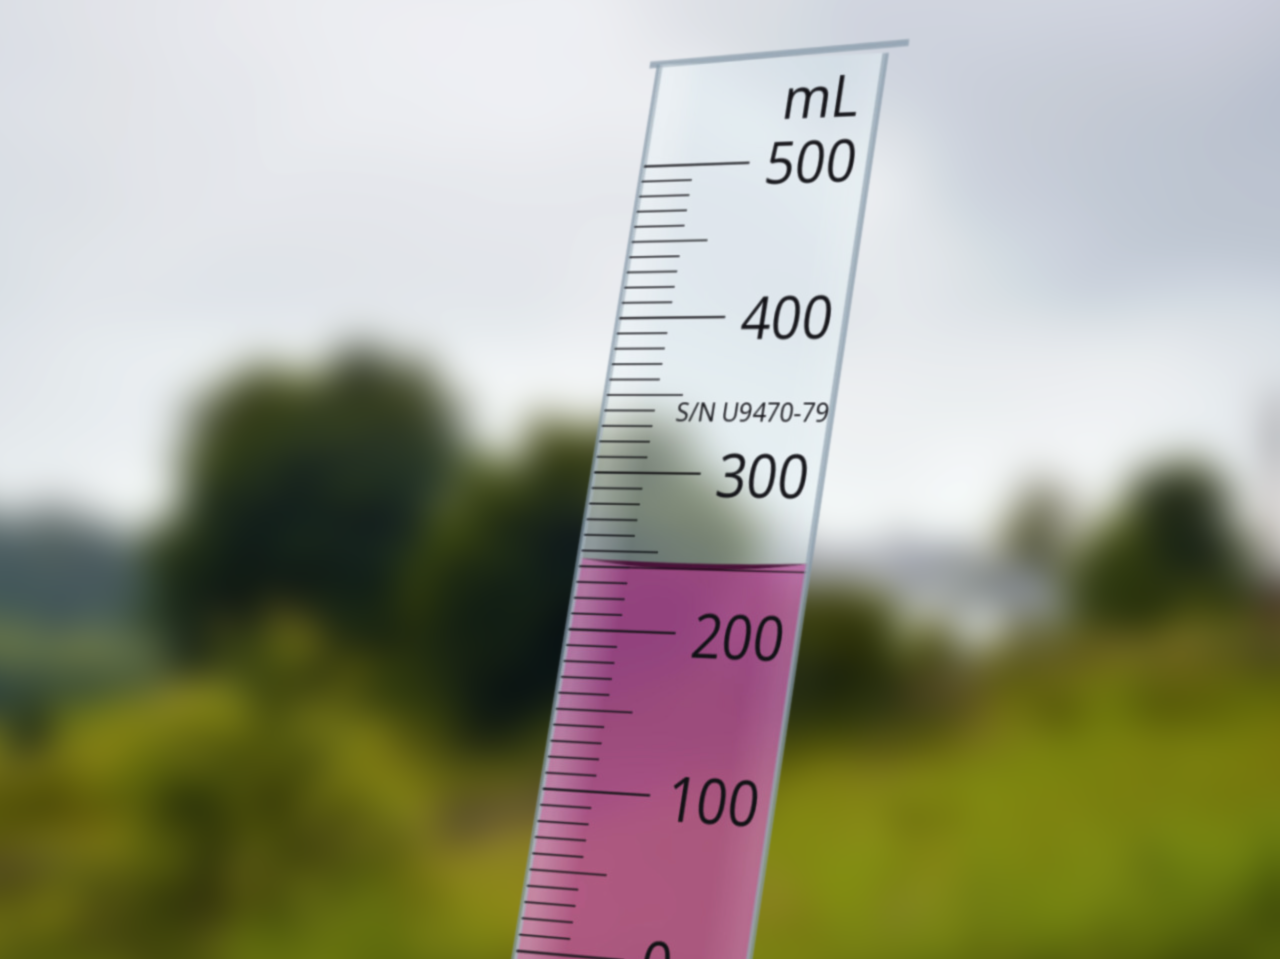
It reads 240 mL
